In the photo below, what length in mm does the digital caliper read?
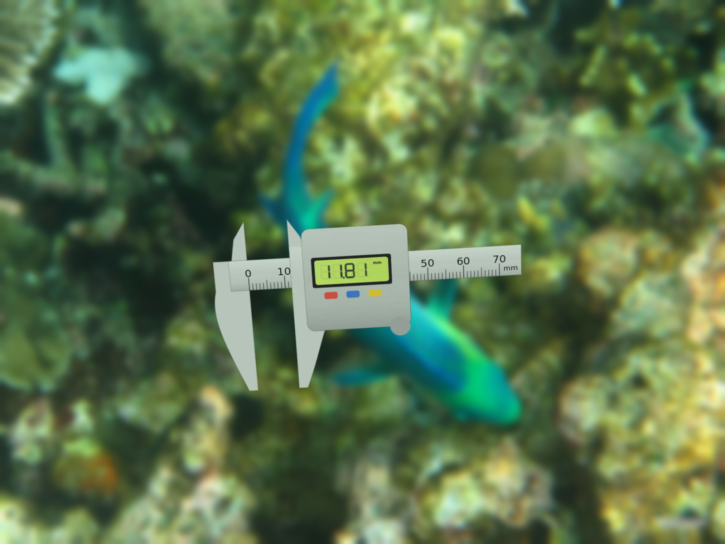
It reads 11.81 mm
